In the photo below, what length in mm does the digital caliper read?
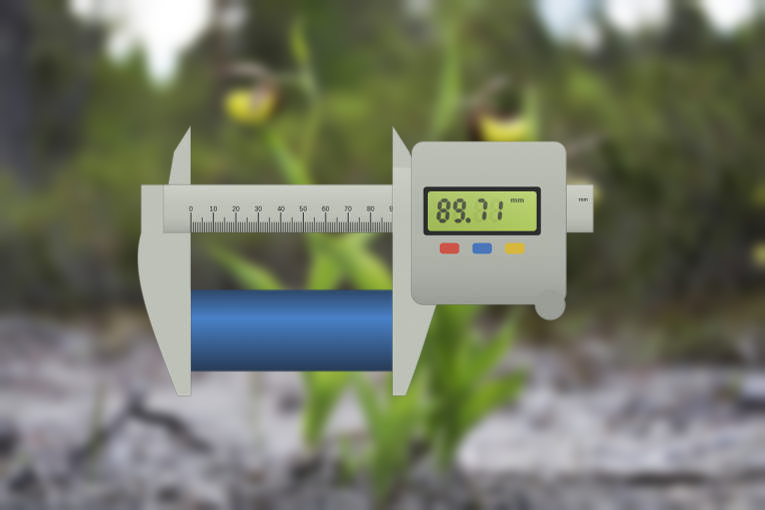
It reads 89.71 mm
